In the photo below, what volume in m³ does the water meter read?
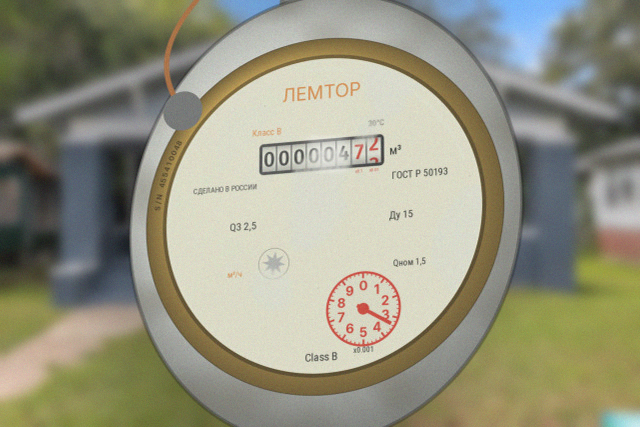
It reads 4.723 m³
